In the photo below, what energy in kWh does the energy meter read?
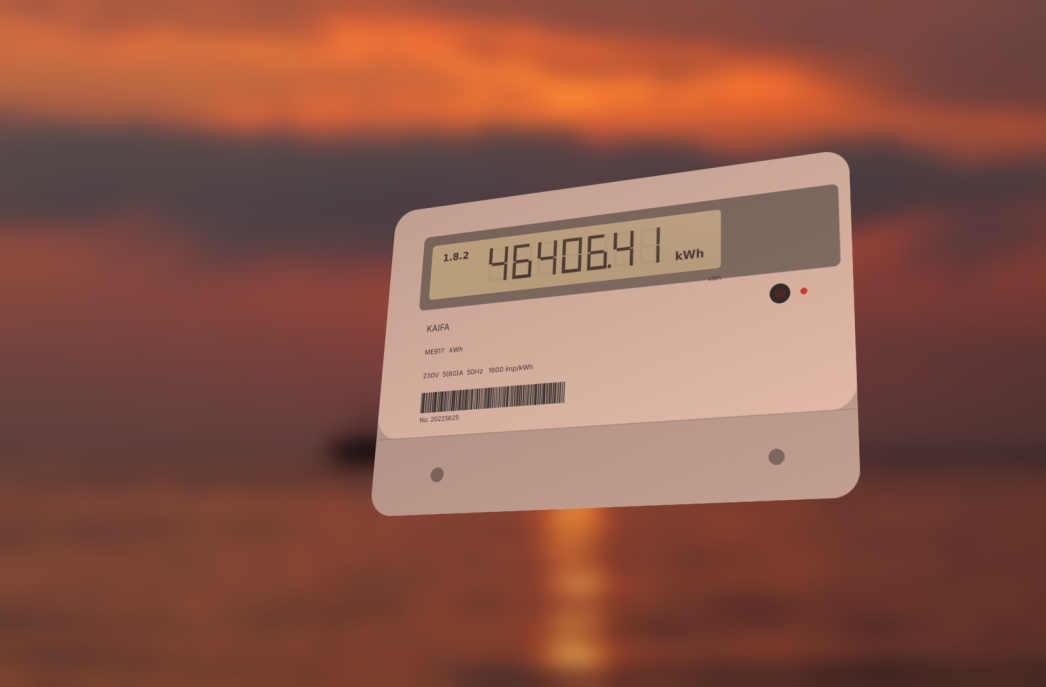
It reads 46406.41 kWh
